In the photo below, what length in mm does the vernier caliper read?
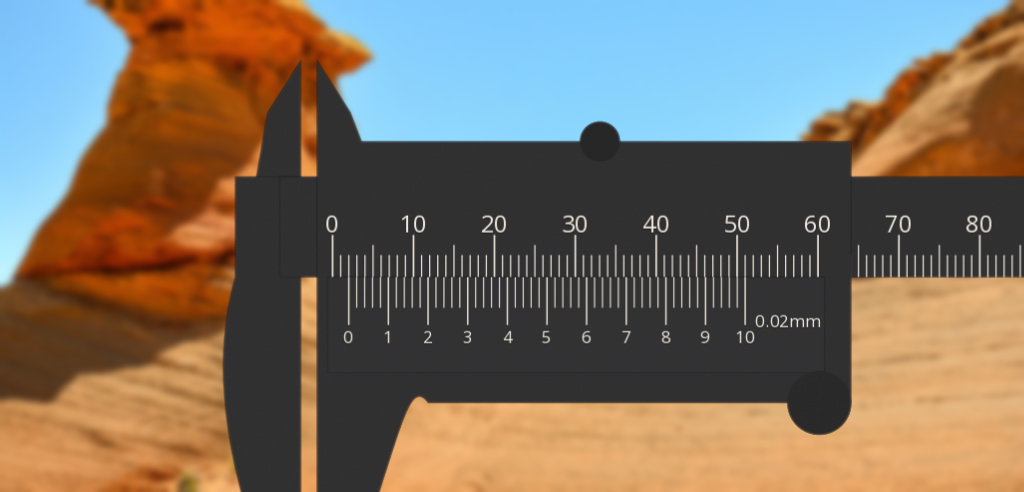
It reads 2.0 mm
